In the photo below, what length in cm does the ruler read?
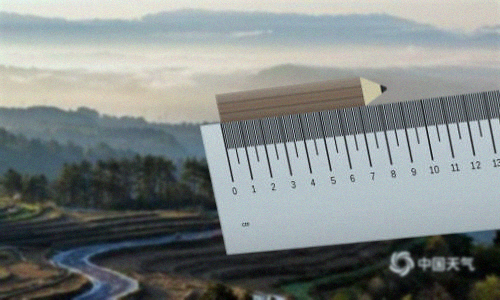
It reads 8.5 cm
